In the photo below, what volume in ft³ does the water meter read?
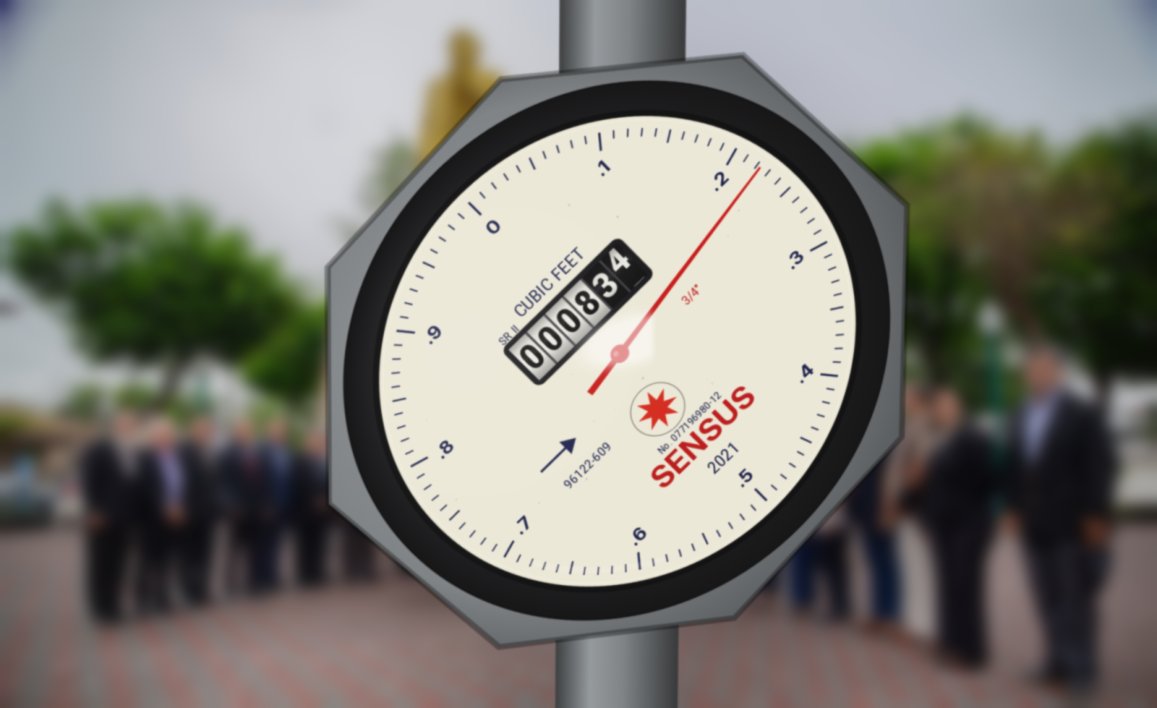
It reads 834.22 ft³
